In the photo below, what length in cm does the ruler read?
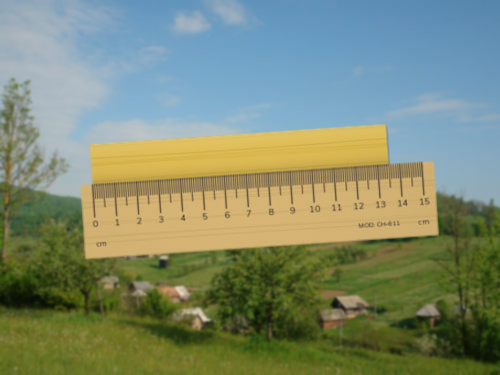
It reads 13.5 cm
